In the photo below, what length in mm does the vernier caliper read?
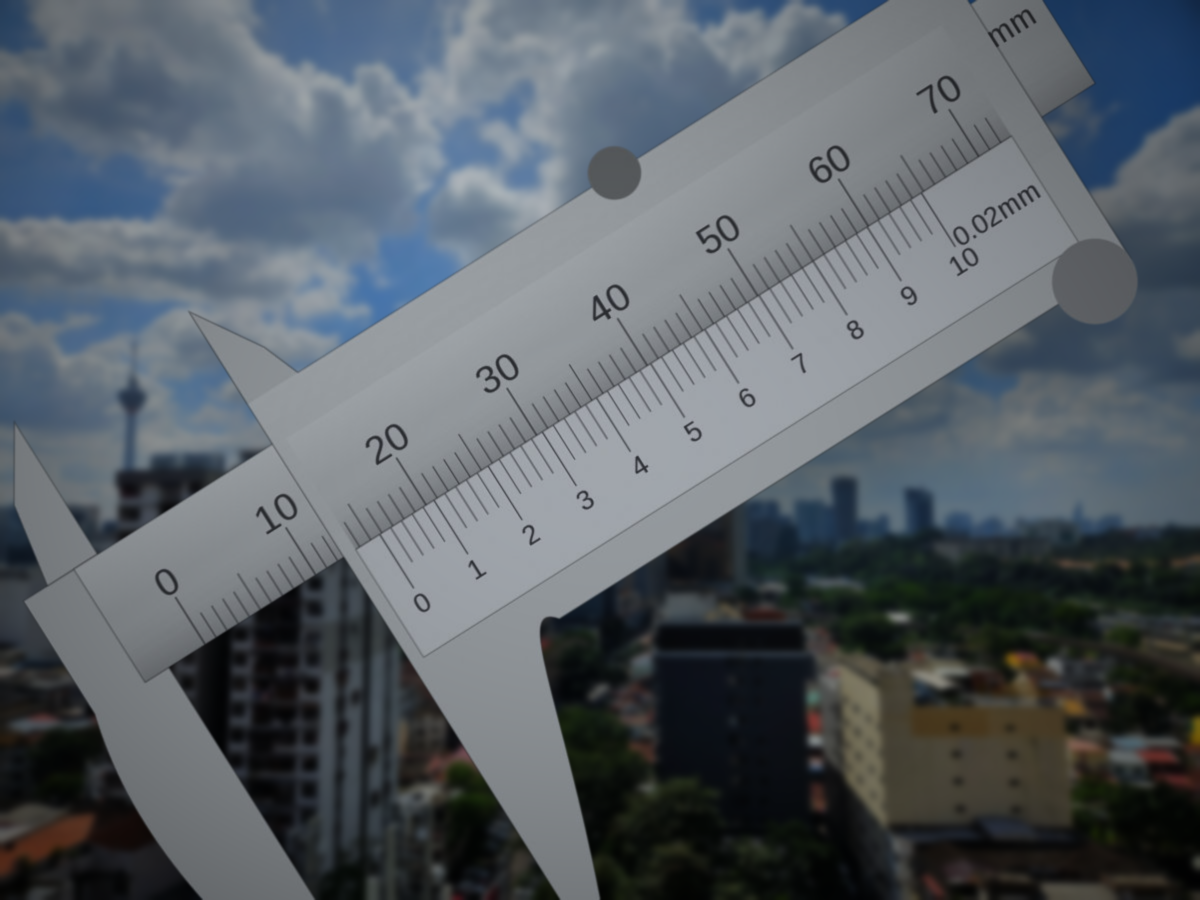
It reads 15.8 mm
